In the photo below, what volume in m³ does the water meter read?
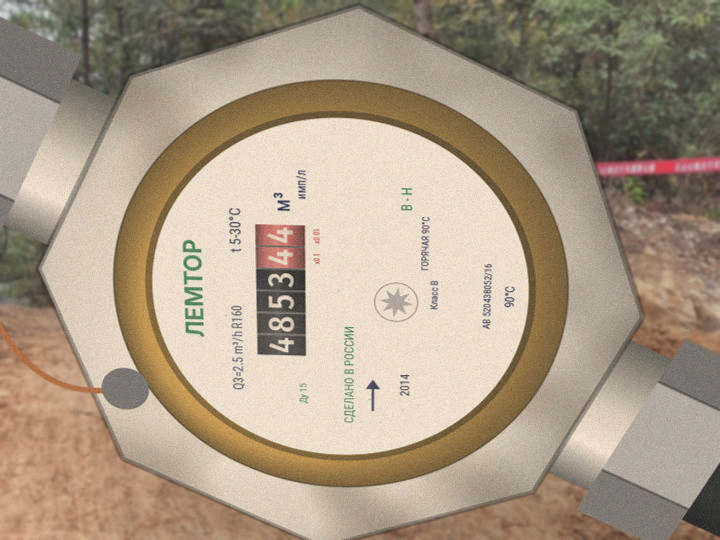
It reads 4853.44 m³
